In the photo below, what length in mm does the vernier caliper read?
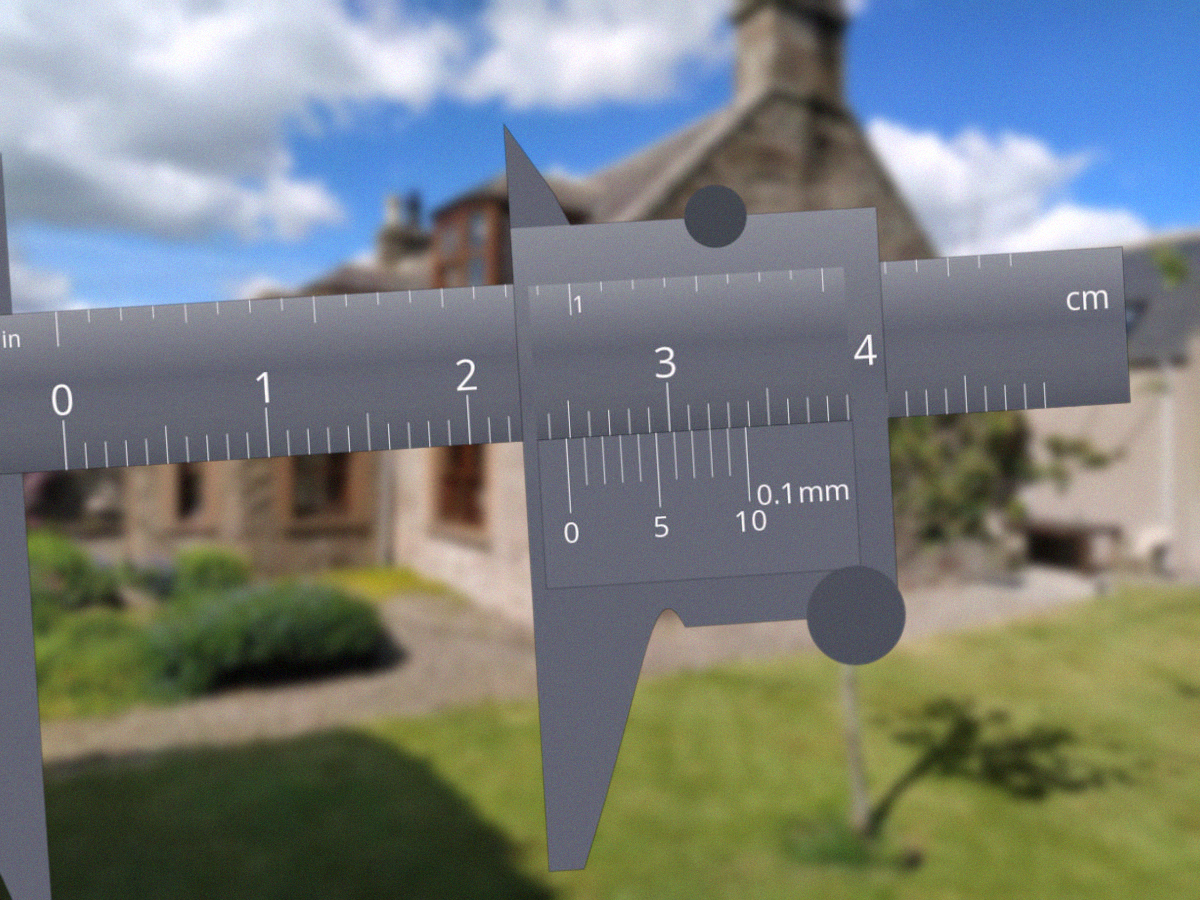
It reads 24.8 mm
